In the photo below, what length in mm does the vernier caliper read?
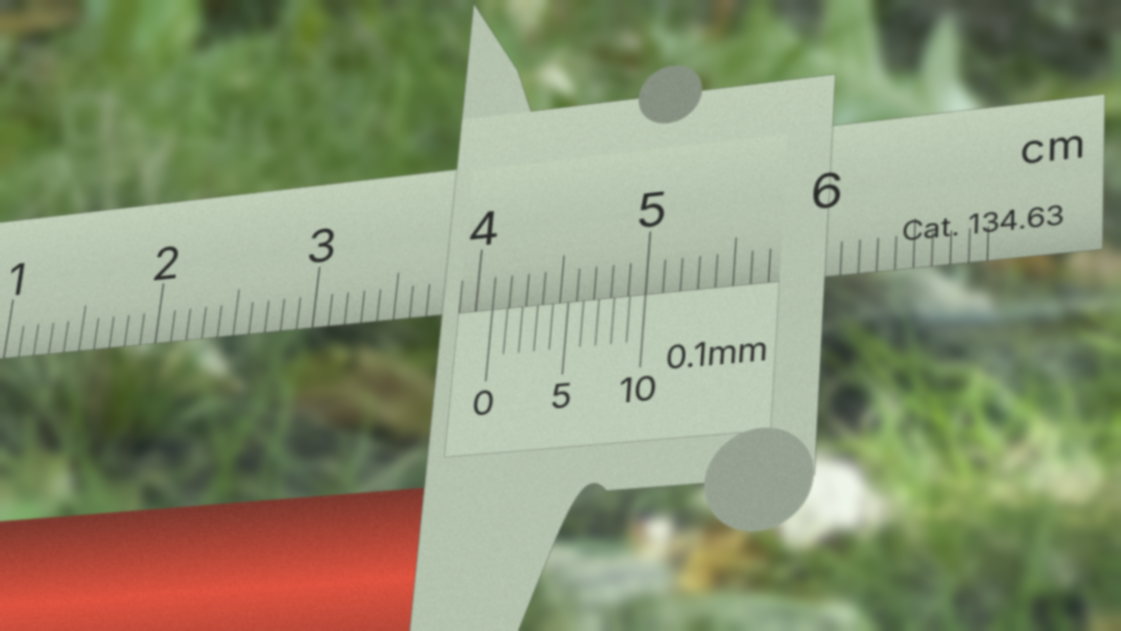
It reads 41.0 mm
